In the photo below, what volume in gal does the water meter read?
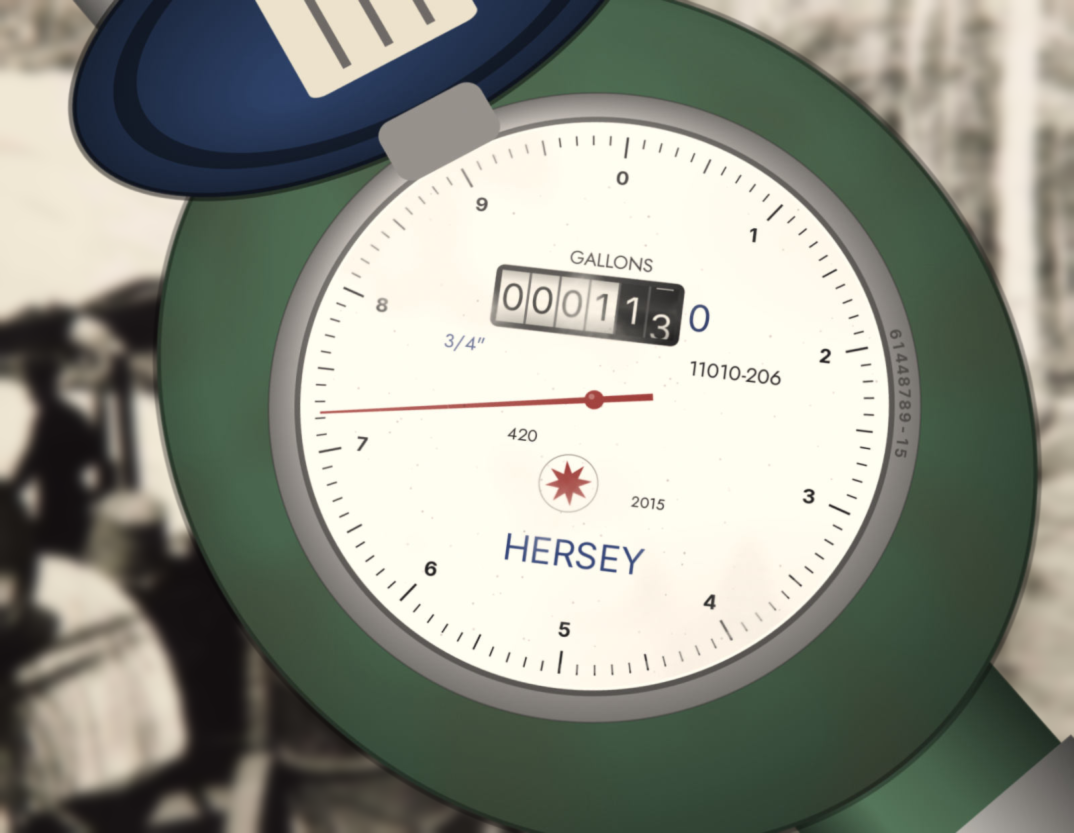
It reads 1127.2 gal
